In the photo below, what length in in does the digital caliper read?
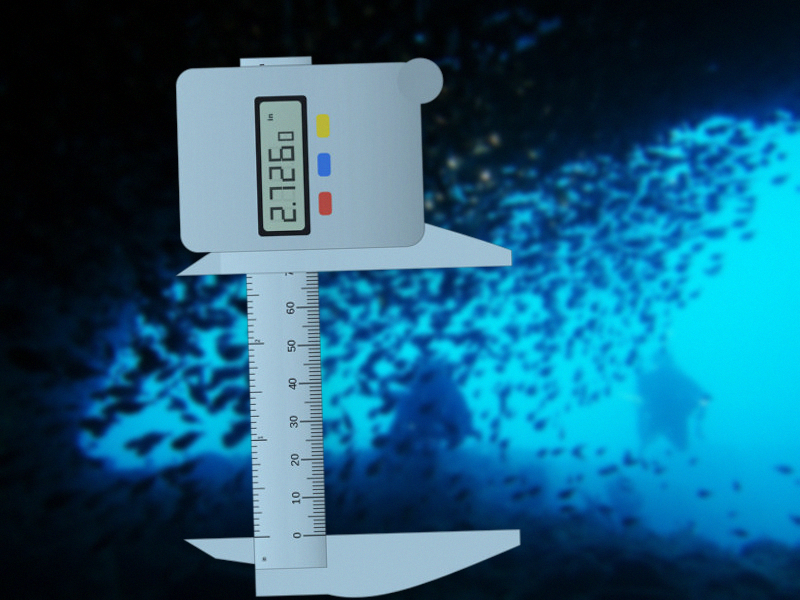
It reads 2.7260 in
